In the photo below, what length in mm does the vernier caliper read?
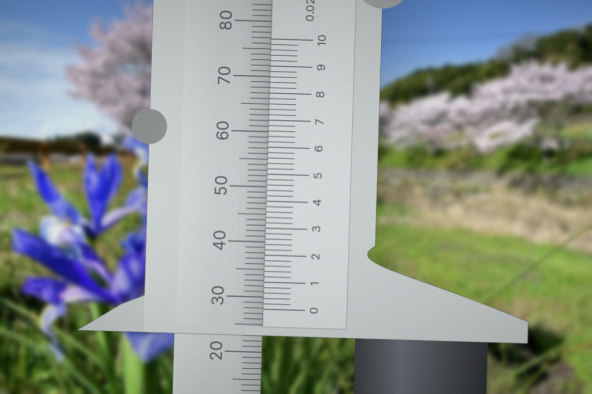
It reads 27.8 mm
